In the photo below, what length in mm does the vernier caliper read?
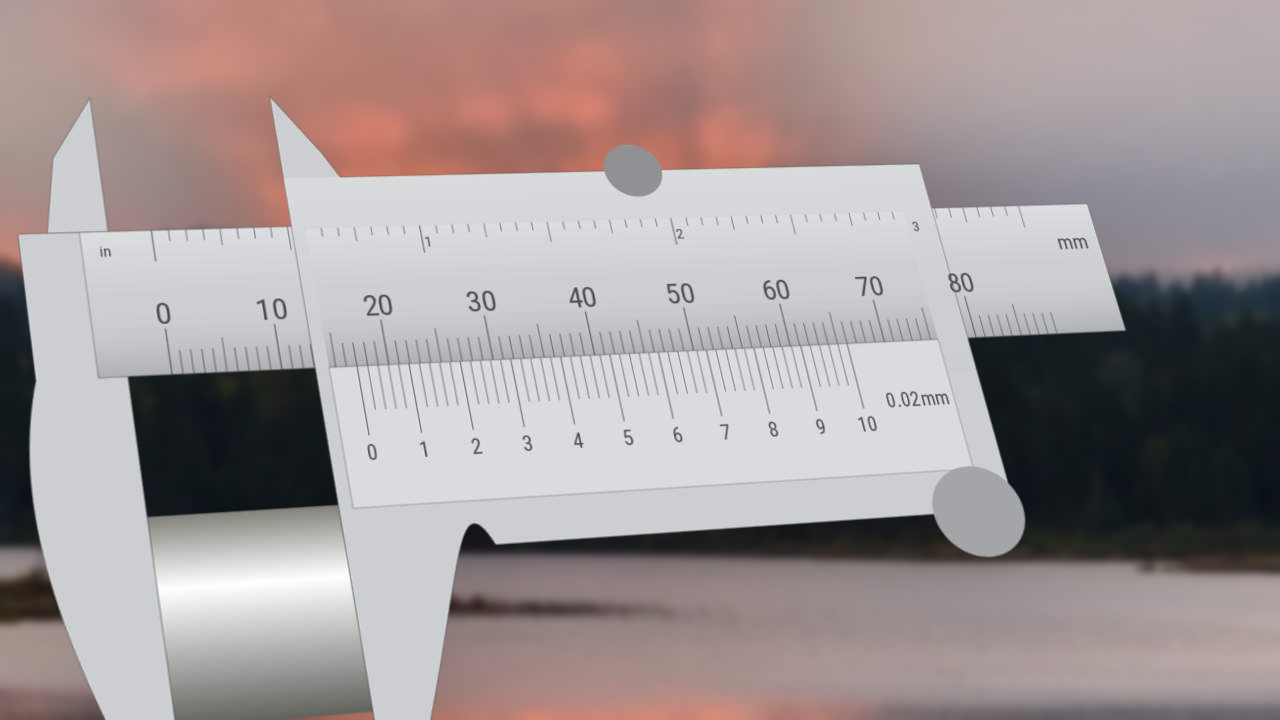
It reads 17.0 mm
